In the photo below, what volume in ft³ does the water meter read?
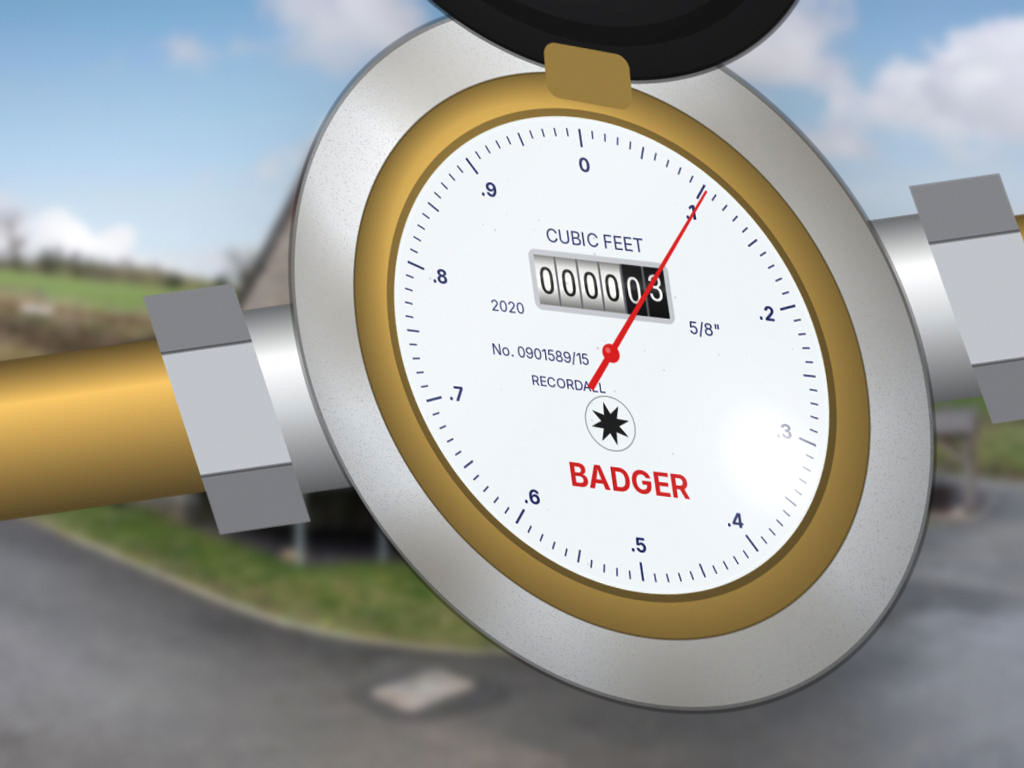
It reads 3.10 ft³
